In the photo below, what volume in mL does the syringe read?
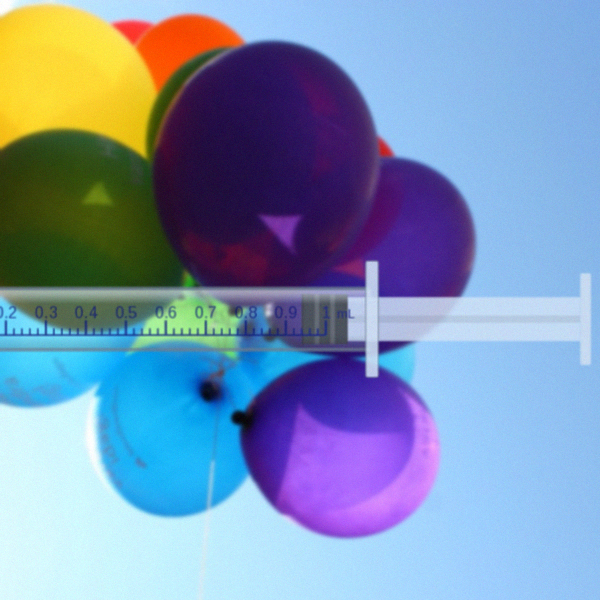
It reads 0.94 mL
